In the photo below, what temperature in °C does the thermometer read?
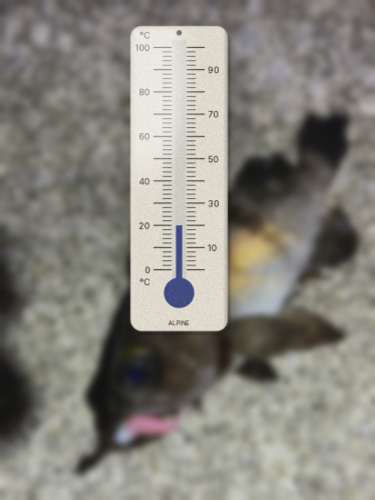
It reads 20 °C
